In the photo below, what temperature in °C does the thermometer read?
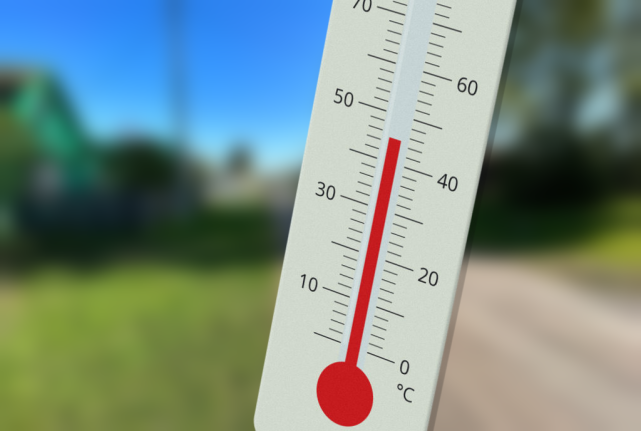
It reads 45 °C
